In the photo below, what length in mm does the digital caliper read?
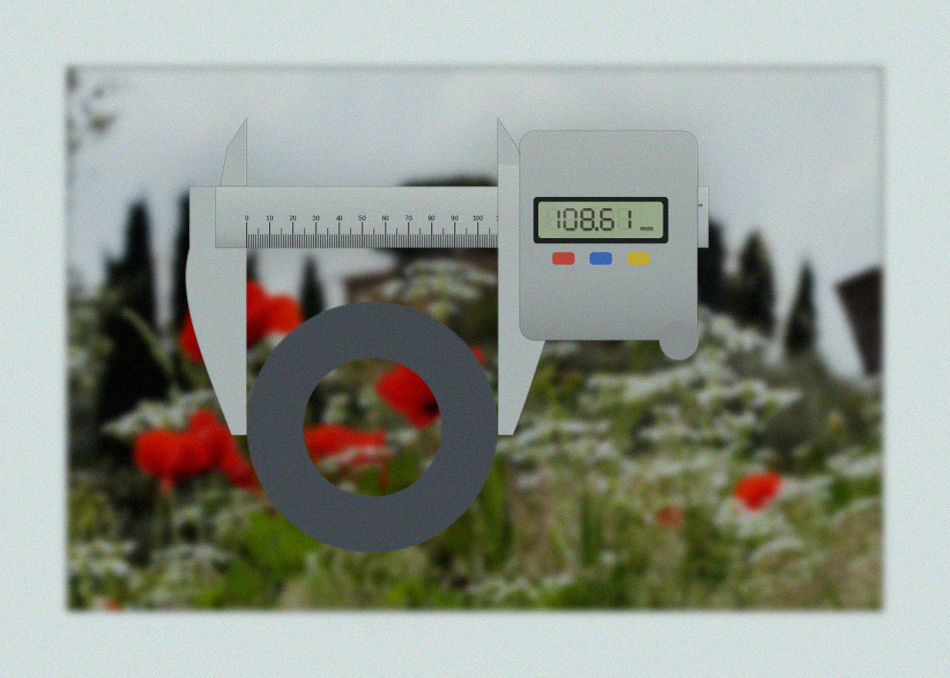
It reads 108.61 mm
